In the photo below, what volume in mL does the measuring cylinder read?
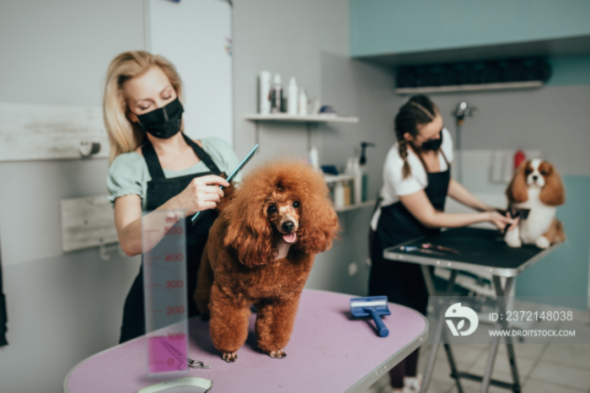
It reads 100 mL
